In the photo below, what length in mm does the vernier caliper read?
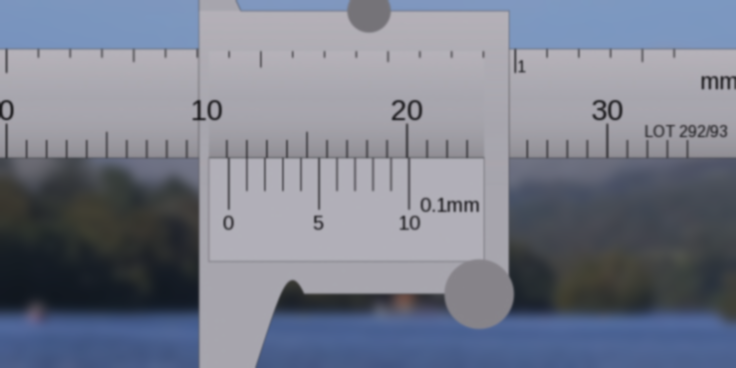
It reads 11.1 mm
